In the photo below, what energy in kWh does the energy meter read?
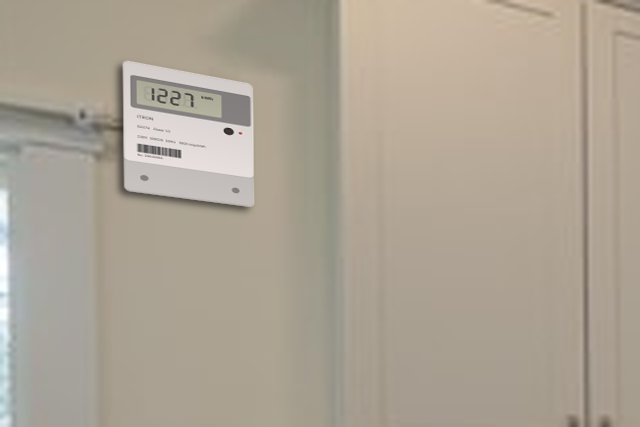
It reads 1227 kWh
